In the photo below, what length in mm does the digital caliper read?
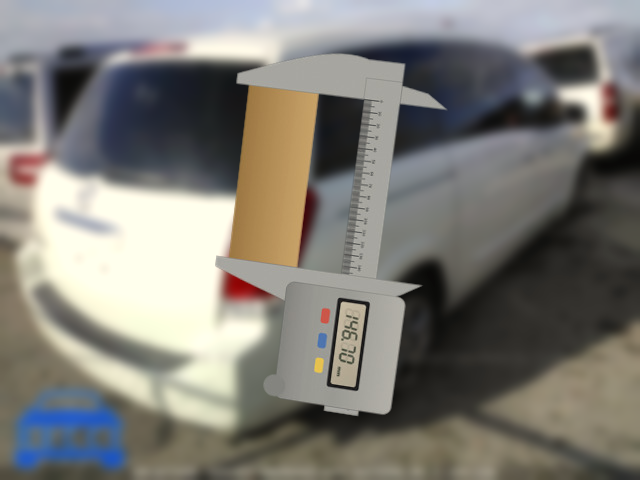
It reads 146.70 mm
